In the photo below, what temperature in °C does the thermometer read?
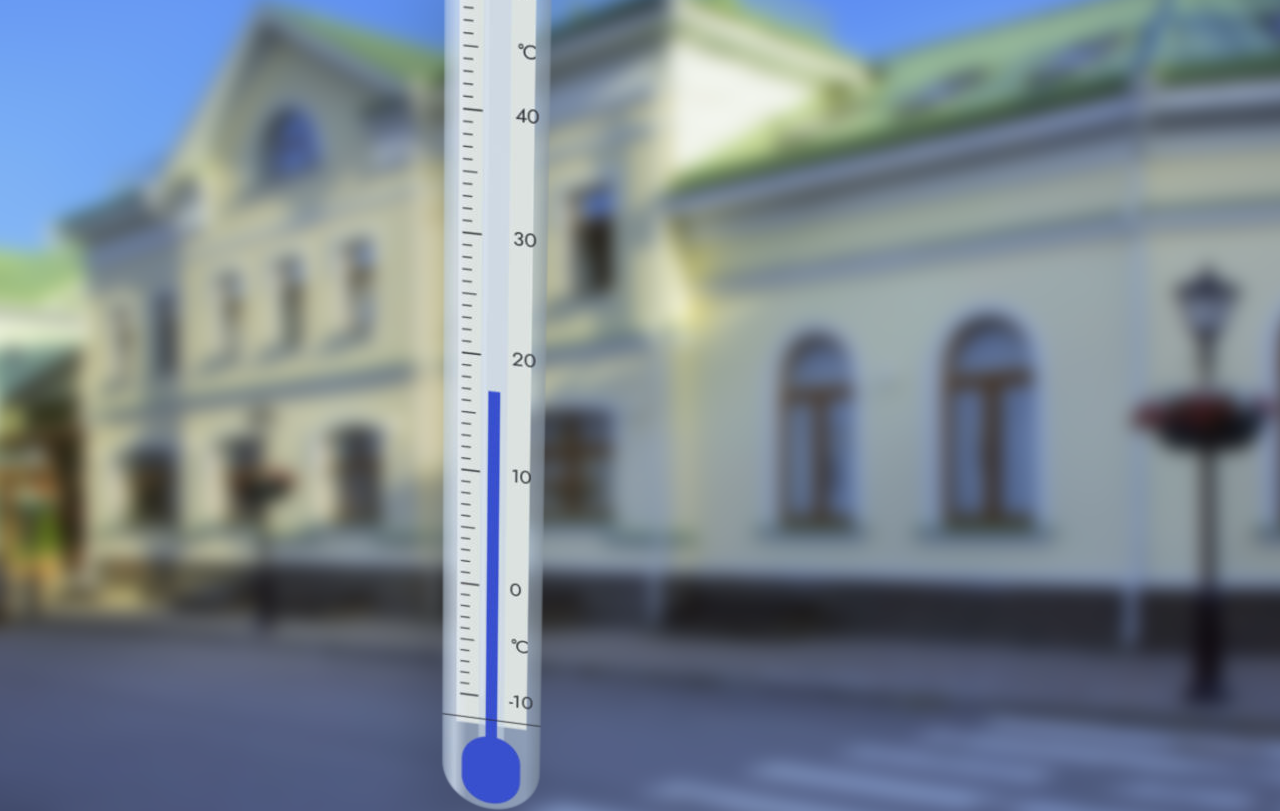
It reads 17 °C
